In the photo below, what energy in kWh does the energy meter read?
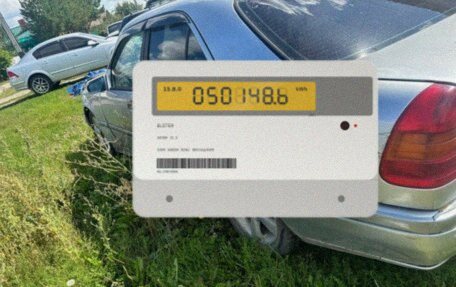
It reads 50148.6 kWh
